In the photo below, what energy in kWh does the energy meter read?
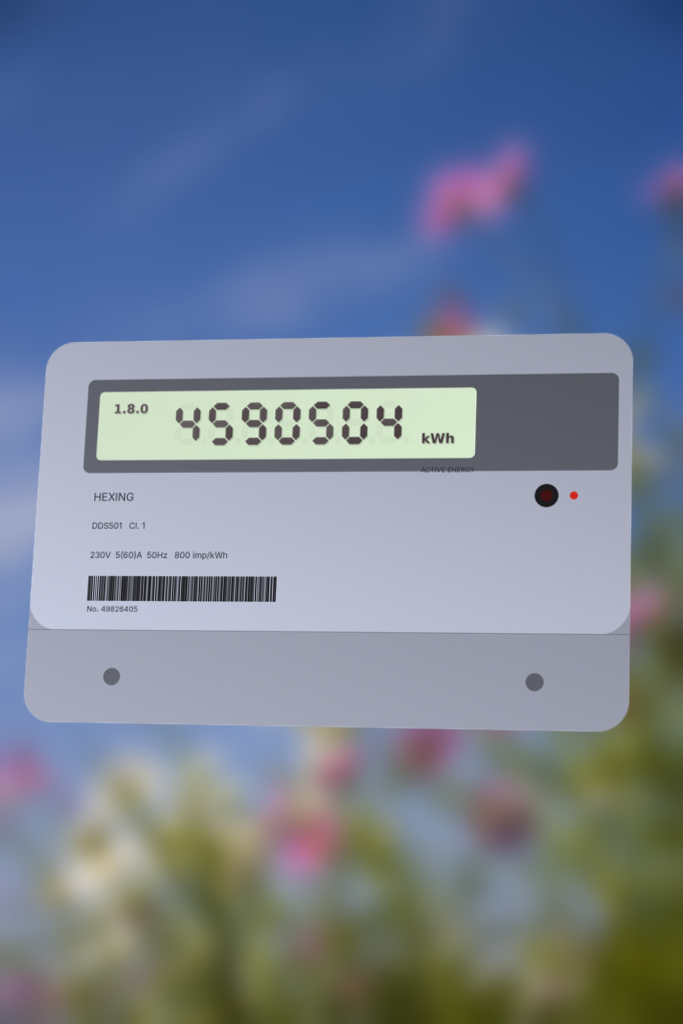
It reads 4590504 kWh
